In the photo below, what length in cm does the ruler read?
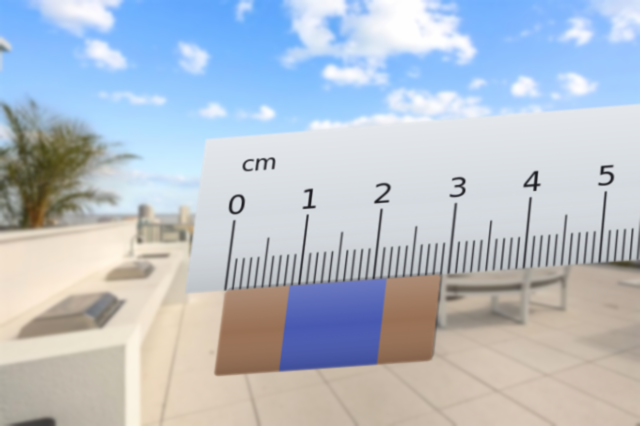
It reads 2.9 cm
